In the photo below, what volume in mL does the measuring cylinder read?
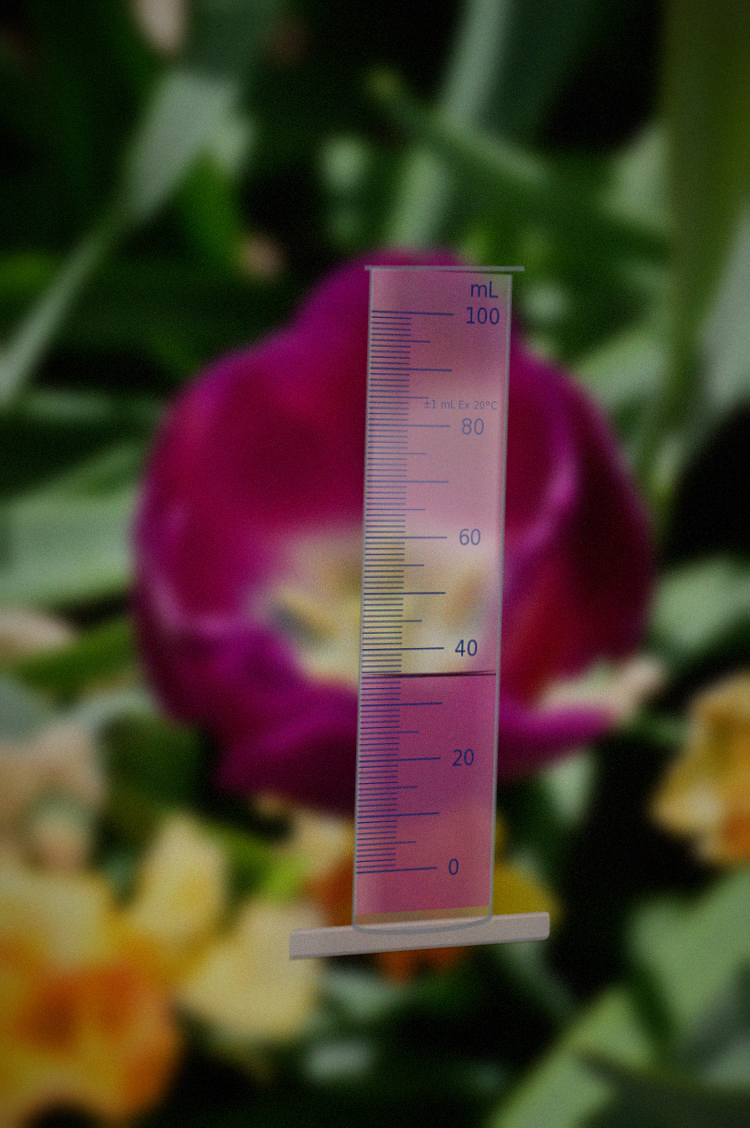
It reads 35 mL
